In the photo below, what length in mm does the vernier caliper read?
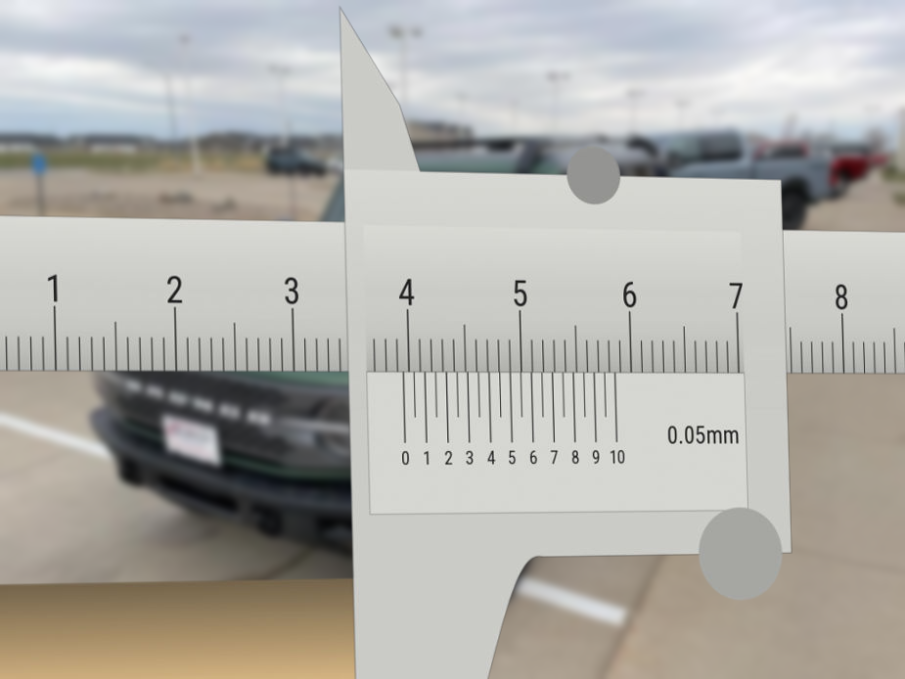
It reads 39.5 mm
